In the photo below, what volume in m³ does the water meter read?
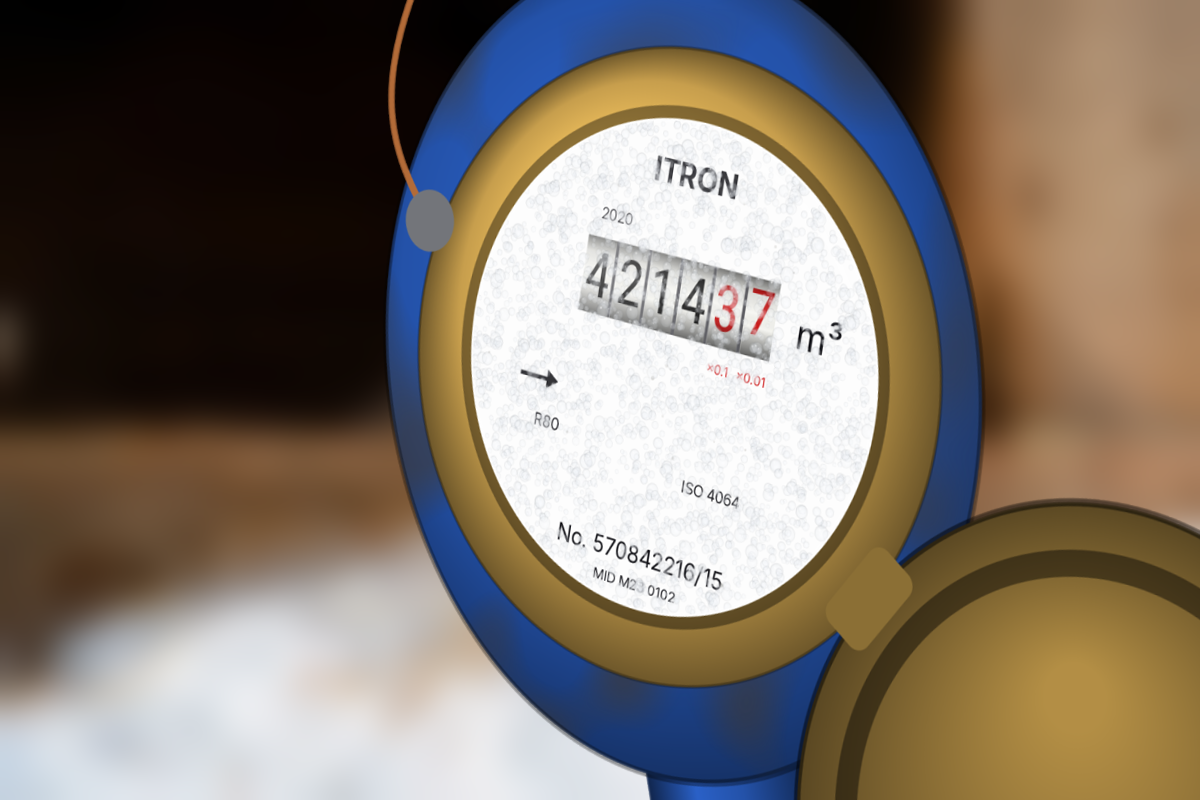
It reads 4214.37 m³
